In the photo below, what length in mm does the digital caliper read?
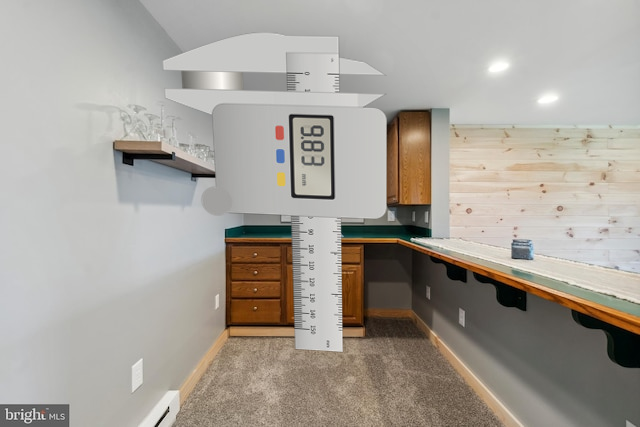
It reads 9.83 mm
